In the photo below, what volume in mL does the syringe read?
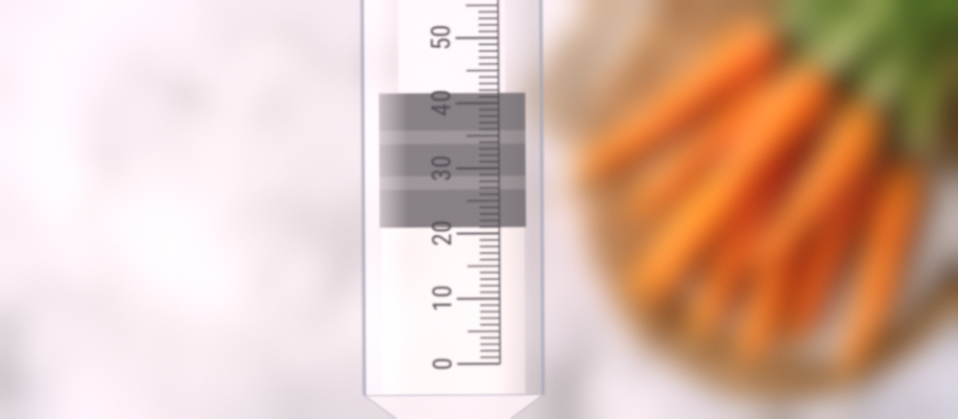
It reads 21 mL
